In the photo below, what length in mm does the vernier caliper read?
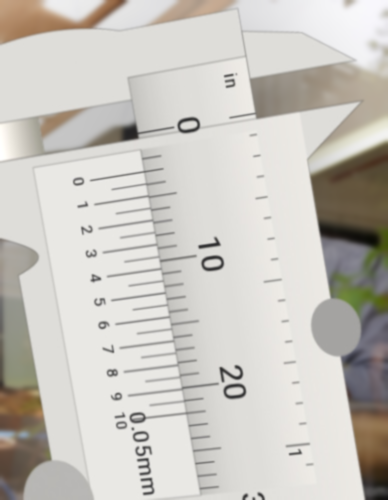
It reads 3.0 mm
